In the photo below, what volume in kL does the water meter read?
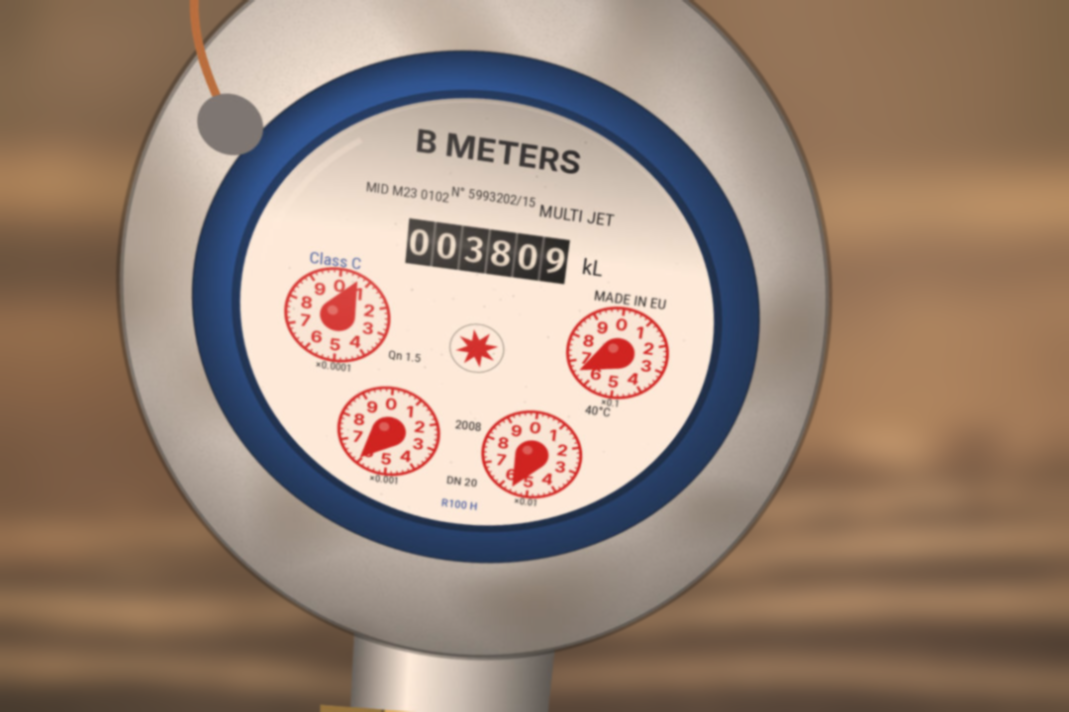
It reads 3809.6560 kL
